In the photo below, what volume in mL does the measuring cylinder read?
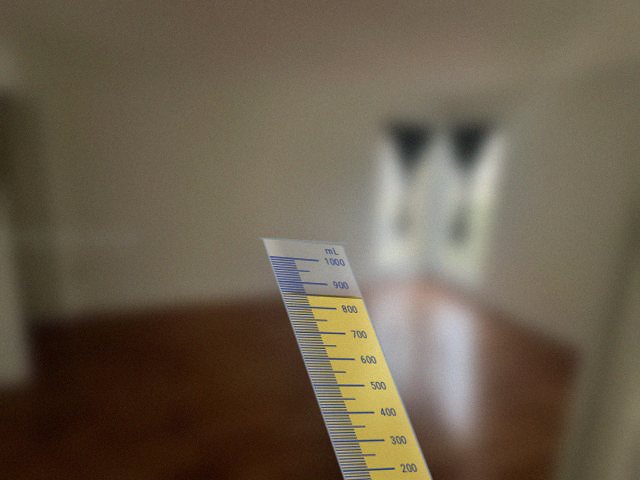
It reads 850 mL
